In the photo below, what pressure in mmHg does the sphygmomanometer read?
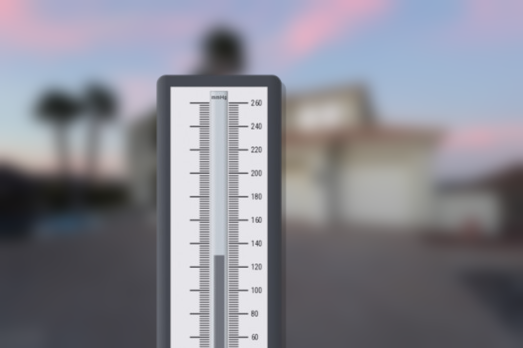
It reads 130 mmHg
